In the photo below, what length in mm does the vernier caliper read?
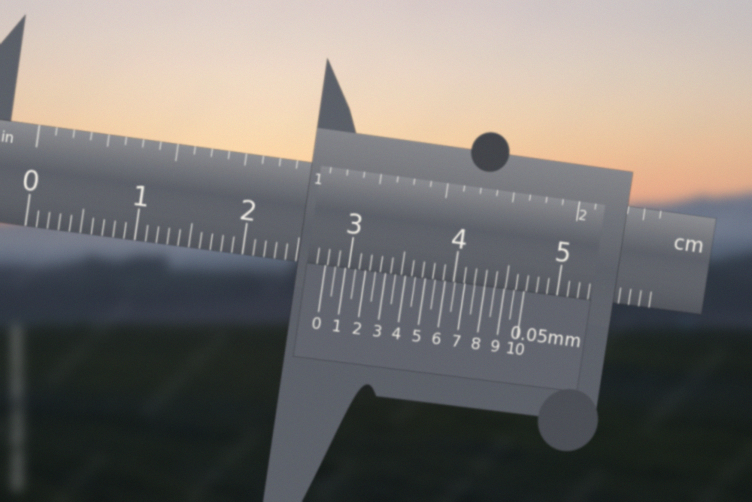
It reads 27.8 mm
